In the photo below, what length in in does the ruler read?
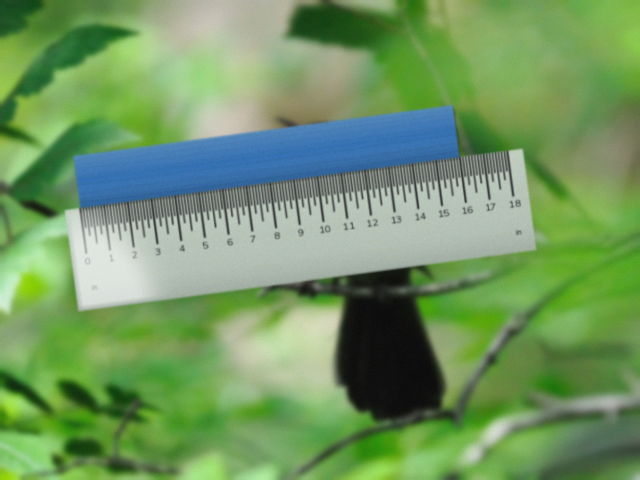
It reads 16 in
